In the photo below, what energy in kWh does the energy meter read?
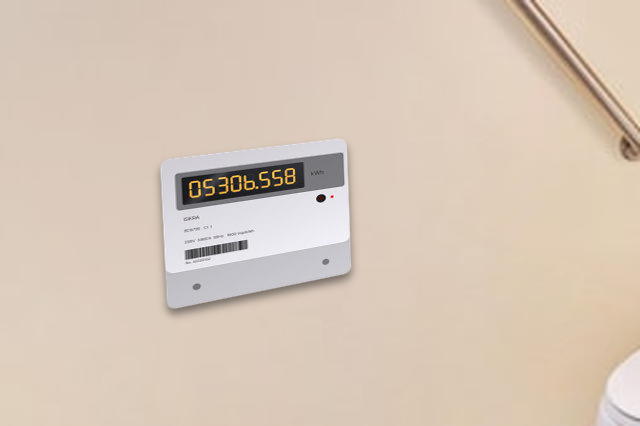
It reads 5306.558 kWh
